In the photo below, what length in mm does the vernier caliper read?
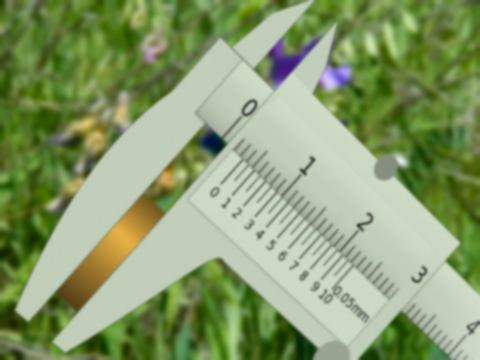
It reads 3.5 mm
